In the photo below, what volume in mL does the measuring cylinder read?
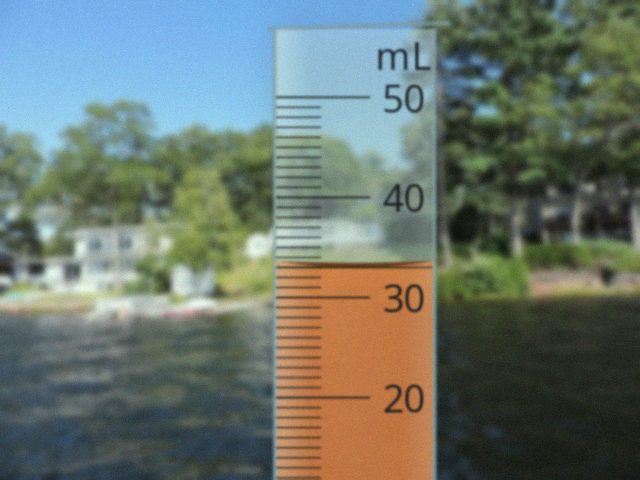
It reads 33 mL
